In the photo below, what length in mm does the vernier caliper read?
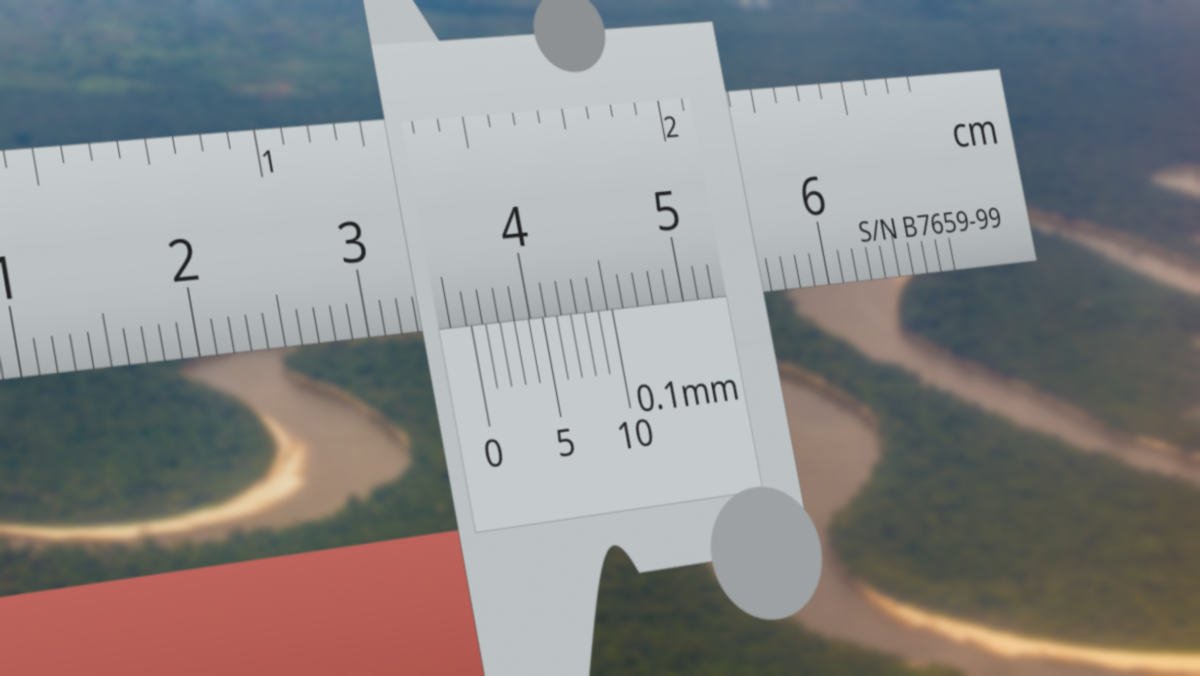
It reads 36.3 mm
